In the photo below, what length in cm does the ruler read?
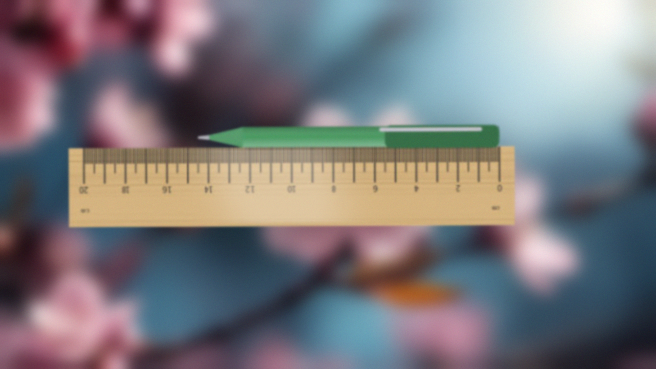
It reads 14.5 cm
